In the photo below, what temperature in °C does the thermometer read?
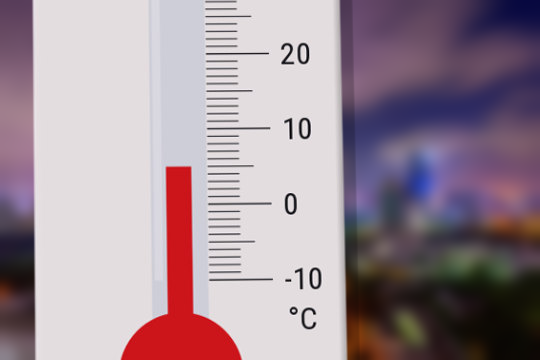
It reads 5 °C
